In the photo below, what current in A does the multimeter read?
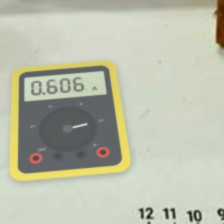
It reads 0.606 A
